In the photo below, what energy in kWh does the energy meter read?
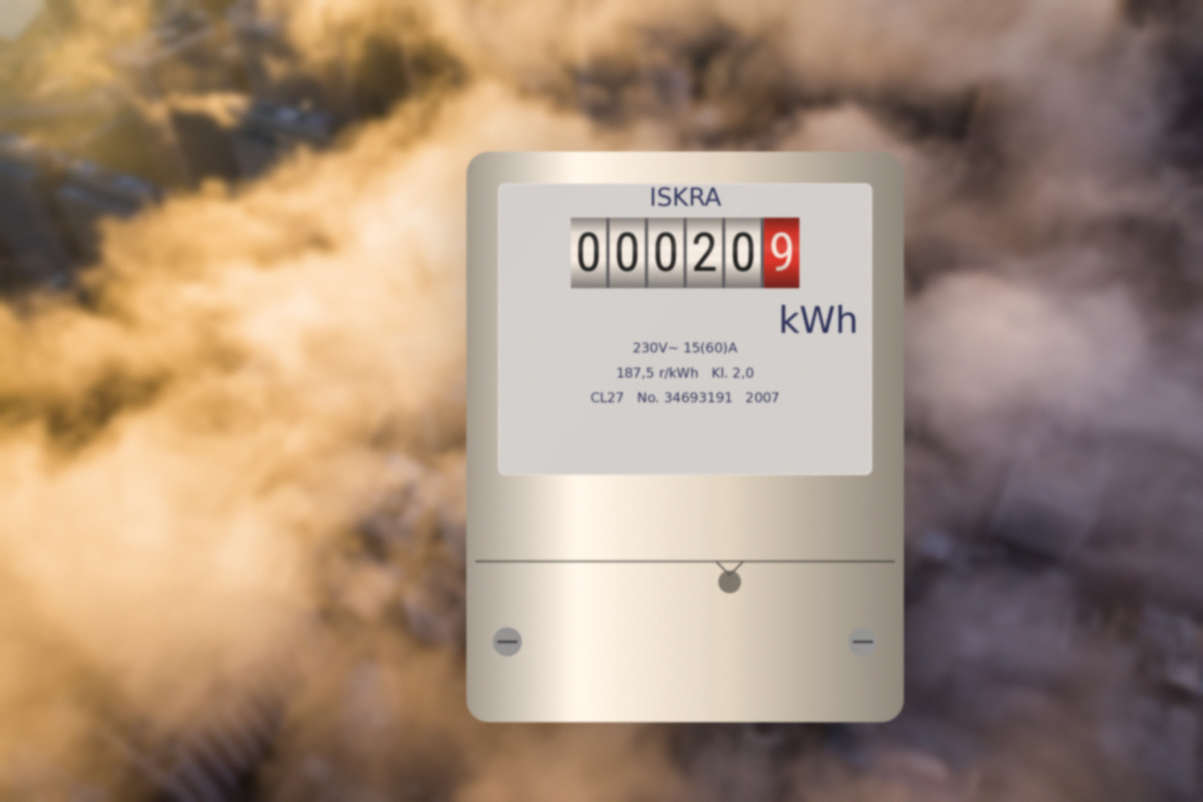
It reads 20.9 kWh
